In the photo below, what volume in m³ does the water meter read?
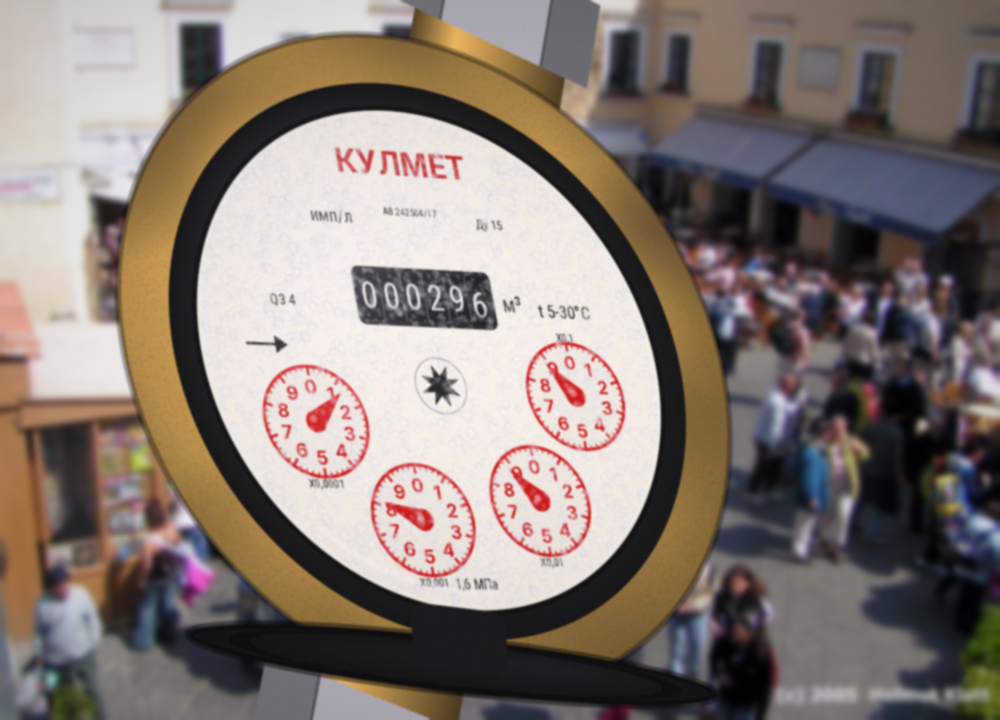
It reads 295.8881 m³
